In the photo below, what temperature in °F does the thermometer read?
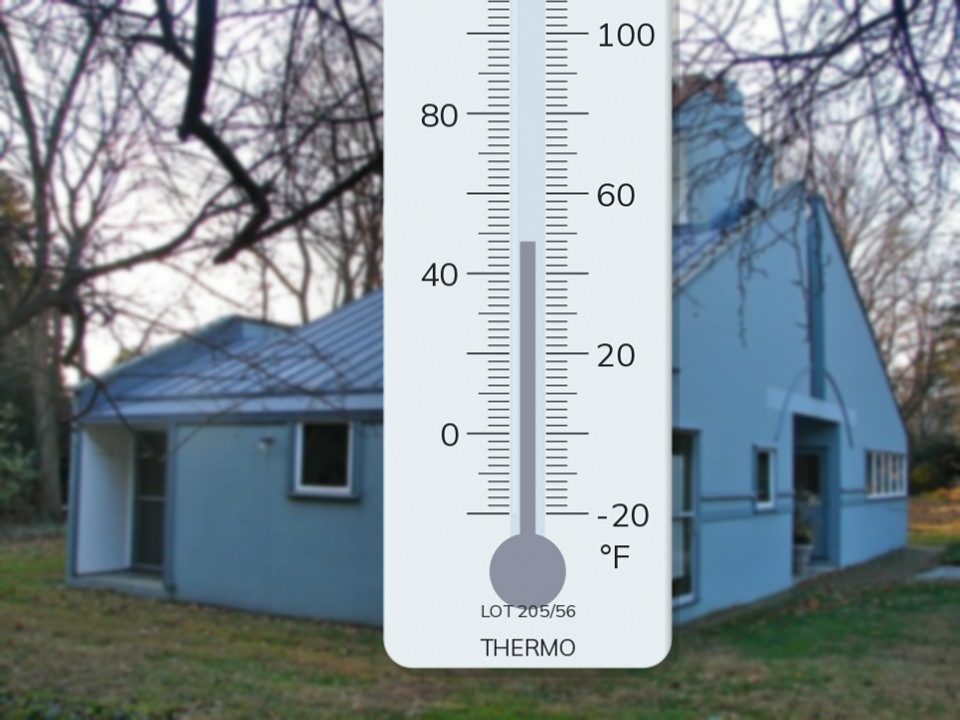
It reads 48 °F
